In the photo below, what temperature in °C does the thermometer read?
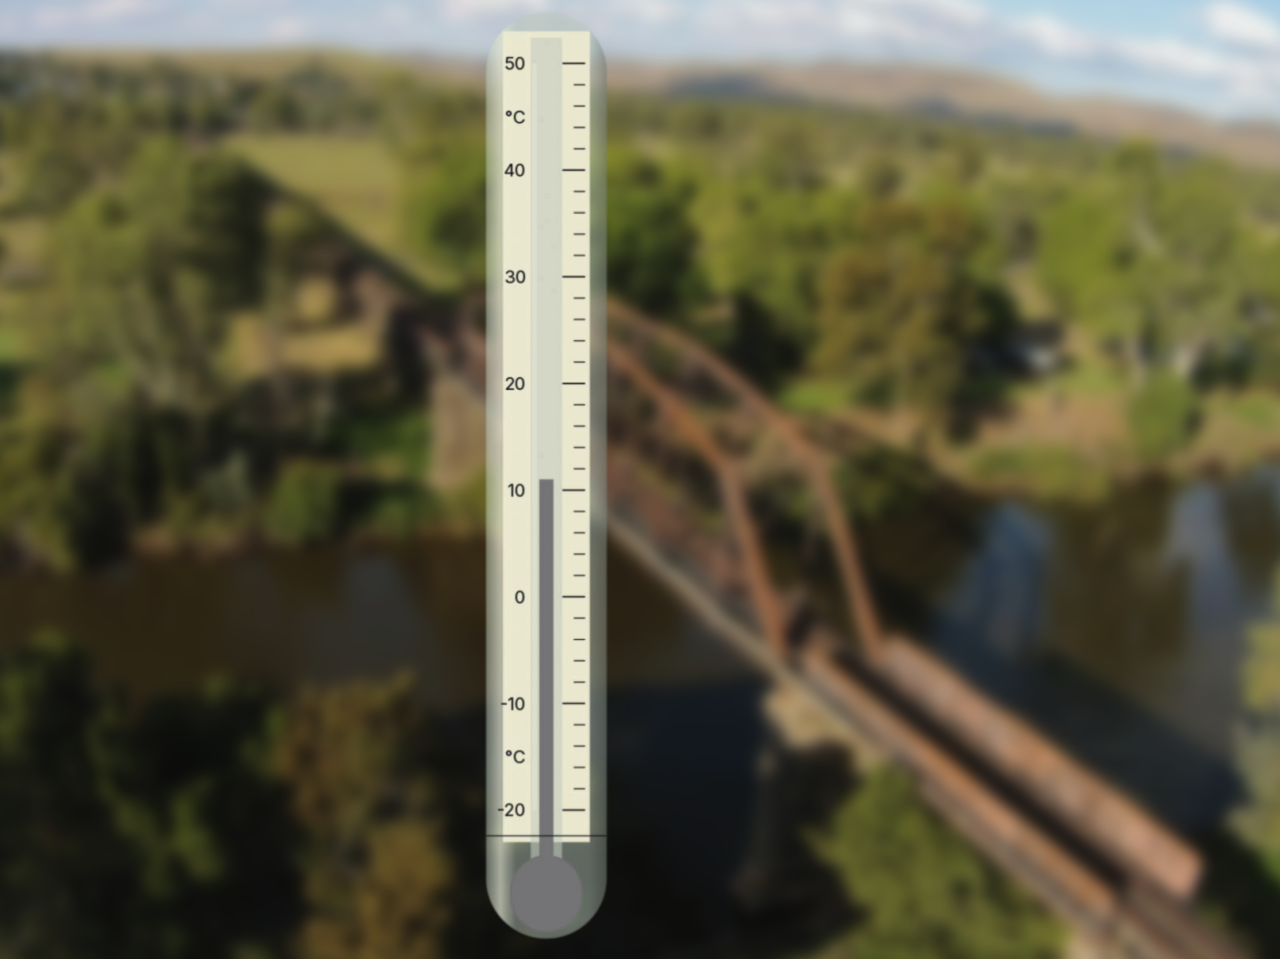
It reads 11 °C
